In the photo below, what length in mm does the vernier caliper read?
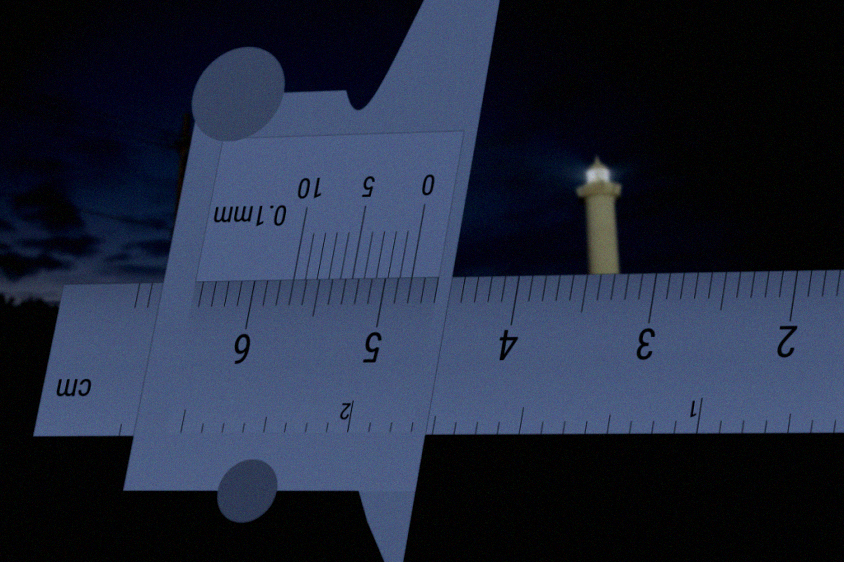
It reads 48.0 mm
